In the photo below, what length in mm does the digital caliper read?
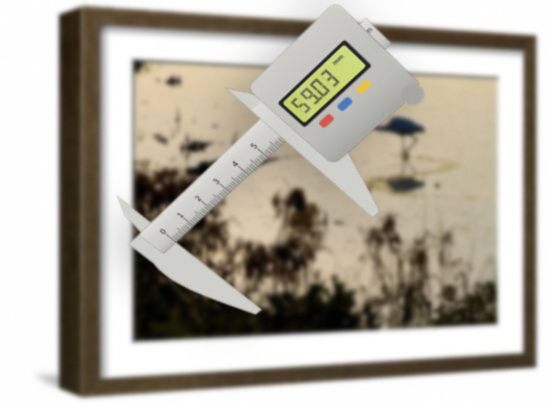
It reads 59.03 mm
